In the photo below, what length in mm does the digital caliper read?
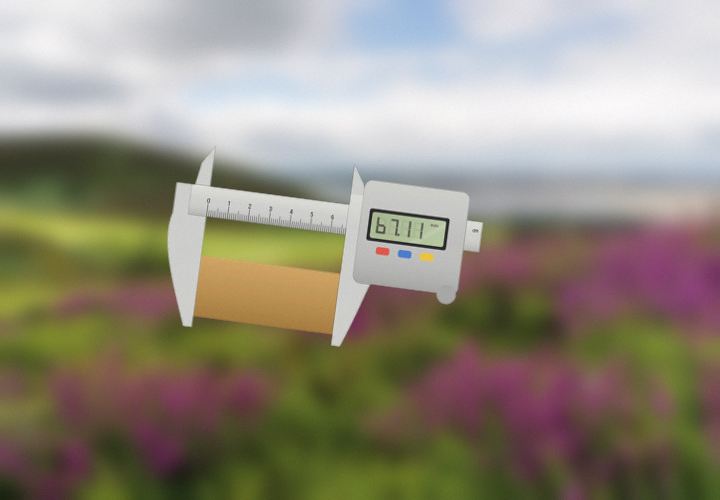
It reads 67.11 mm
